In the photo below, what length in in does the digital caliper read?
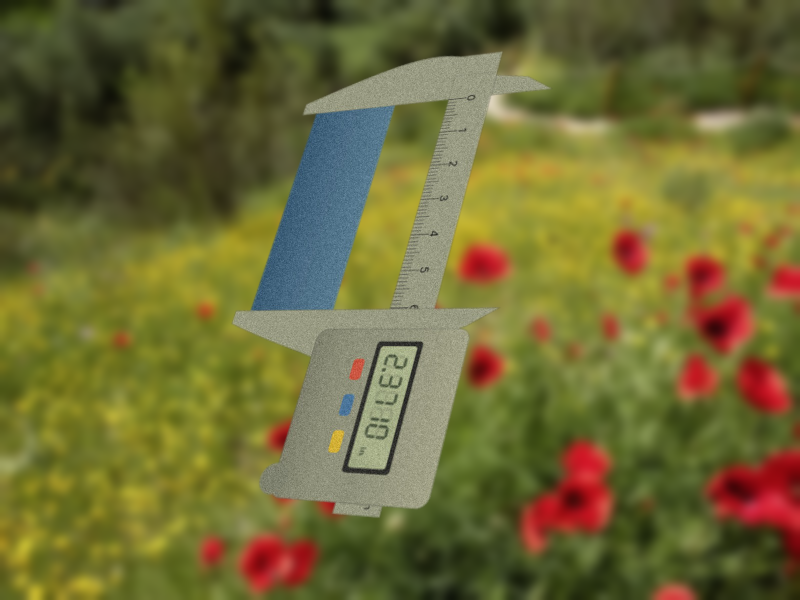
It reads 2.3710 in
